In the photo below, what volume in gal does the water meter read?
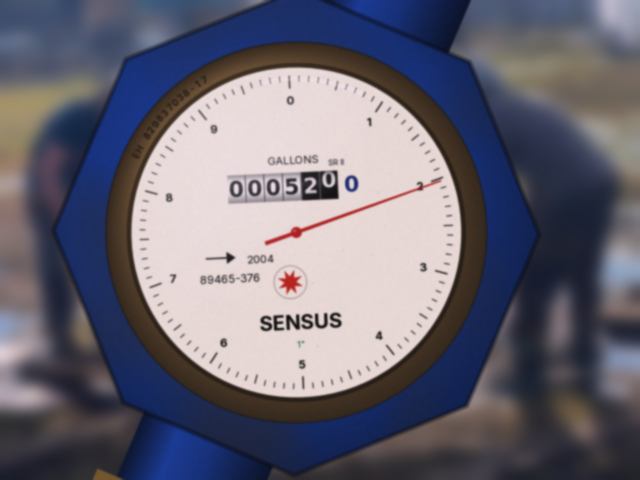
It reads 5202.0 gal
